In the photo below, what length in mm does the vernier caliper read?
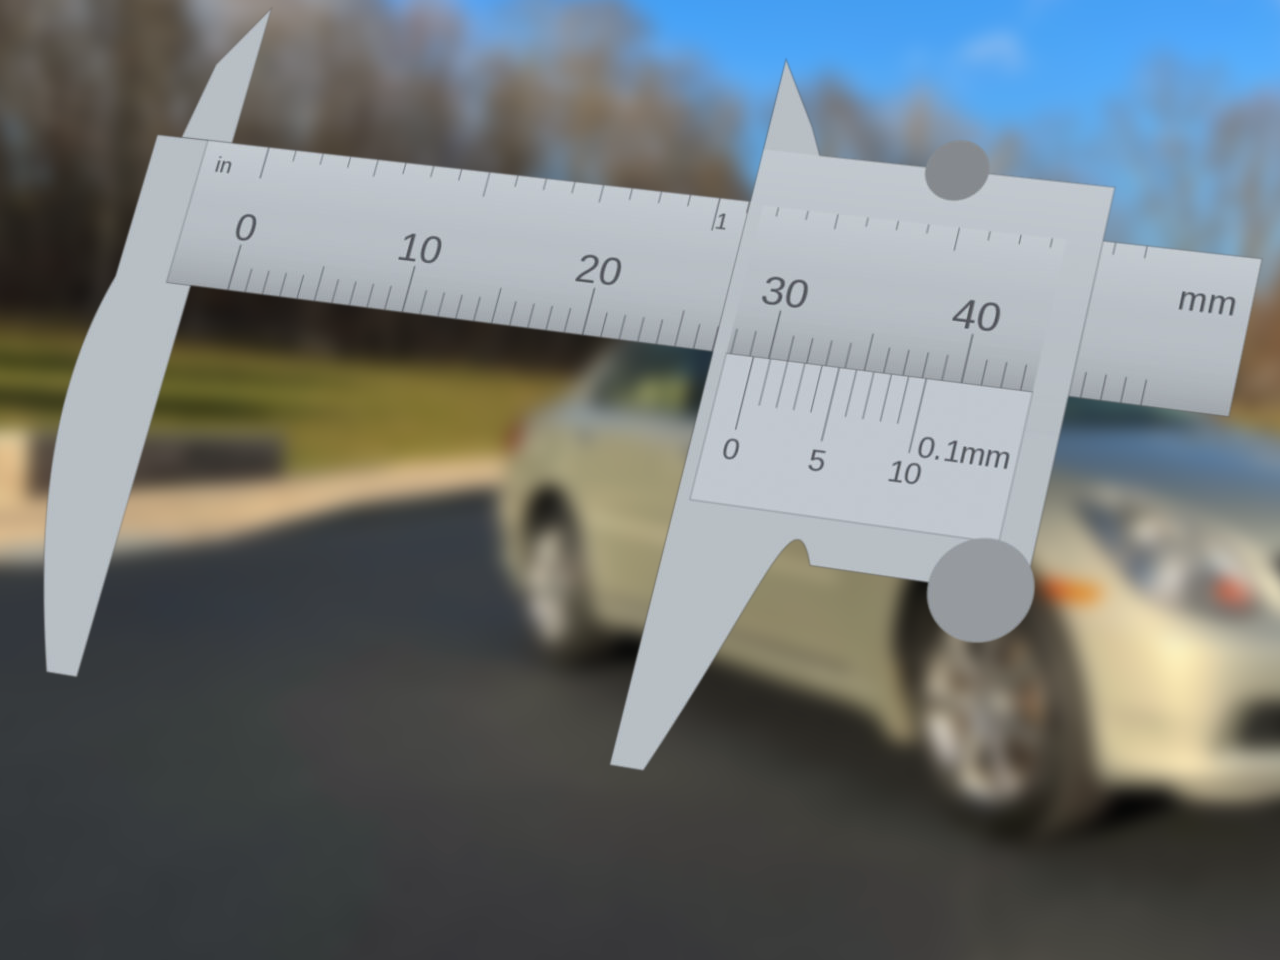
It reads 29.2 mm
